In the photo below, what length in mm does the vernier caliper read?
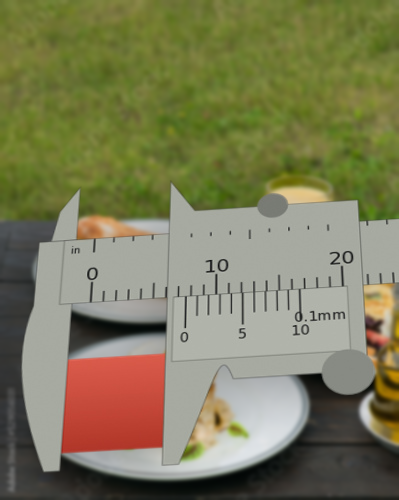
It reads 7.6 mm
